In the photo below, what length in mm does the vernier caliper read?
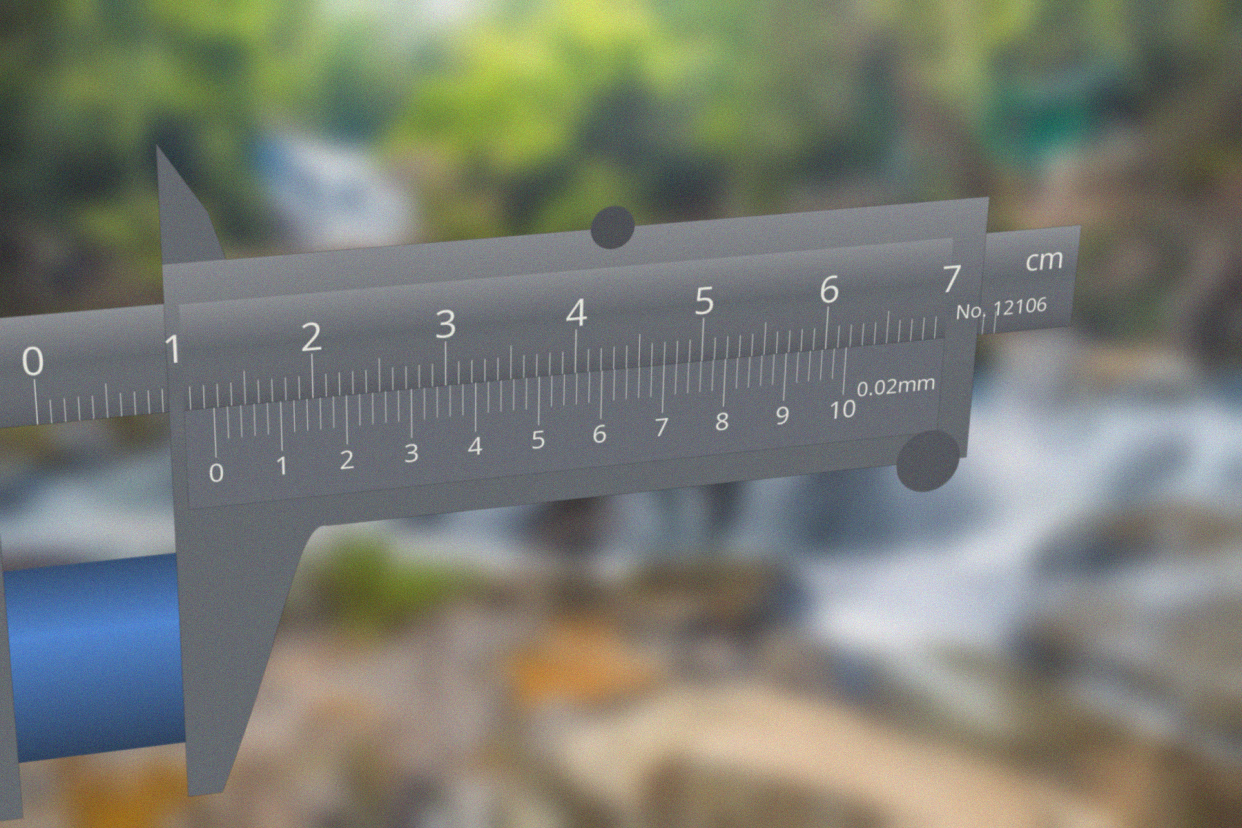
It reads 12.7 mm
